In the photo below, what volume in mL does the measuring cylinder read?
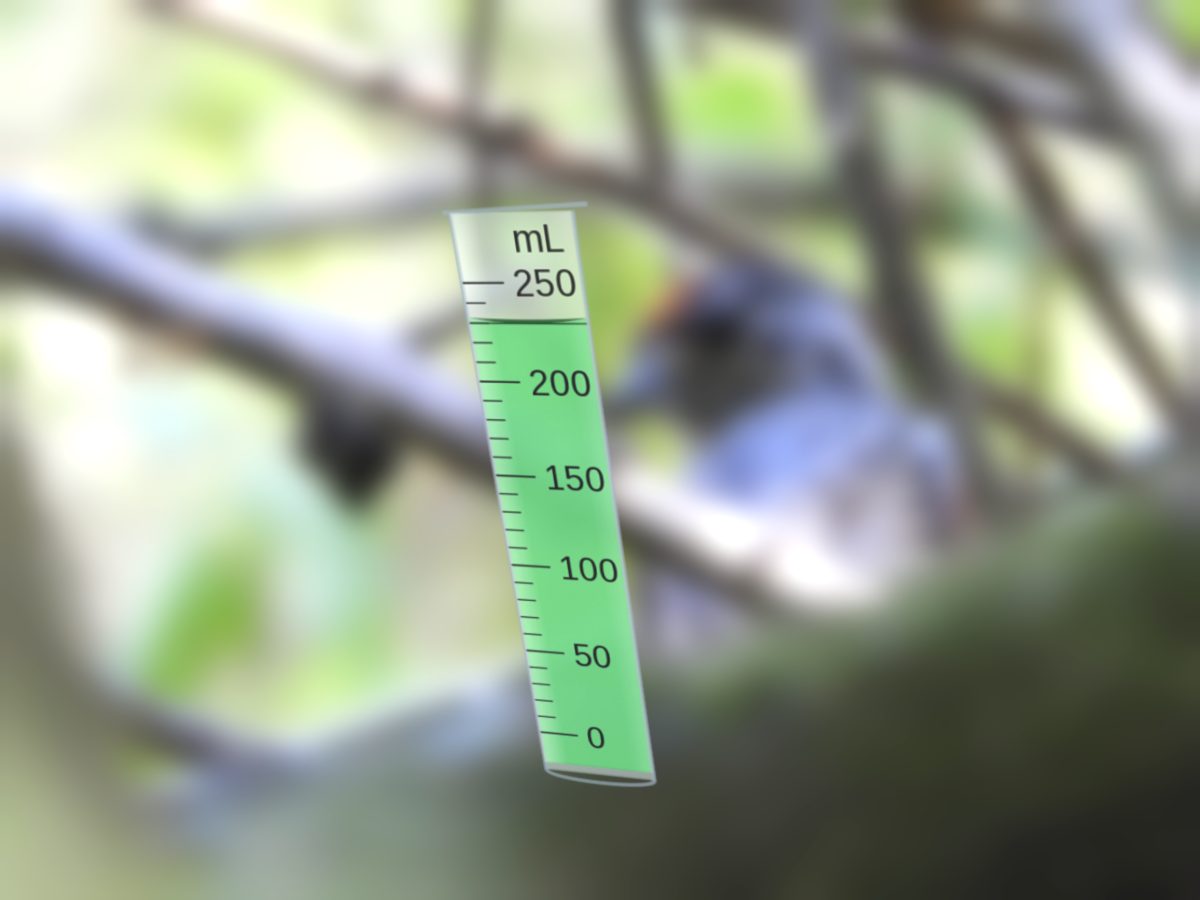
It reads 230 mL
